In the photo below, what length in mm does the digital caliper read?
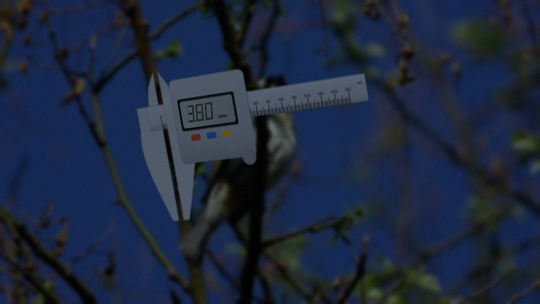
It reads 3.80 mm
